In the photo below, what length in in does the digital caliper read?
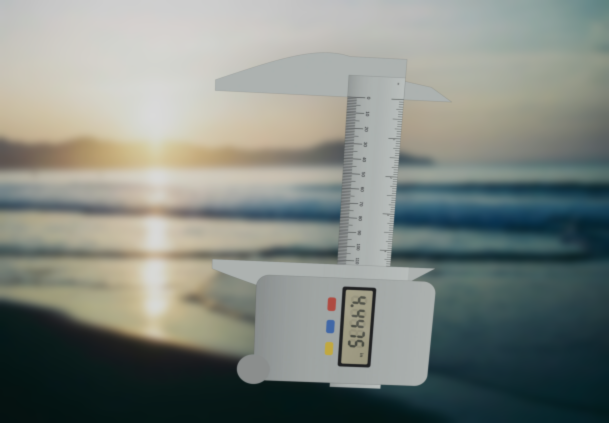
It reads 4.4475 in
